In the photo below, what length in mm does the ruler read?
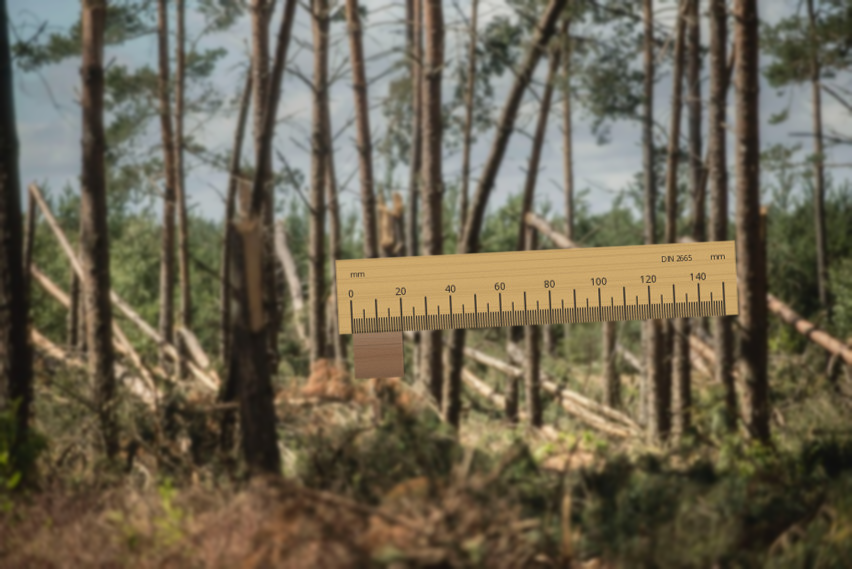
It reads 20 mm
